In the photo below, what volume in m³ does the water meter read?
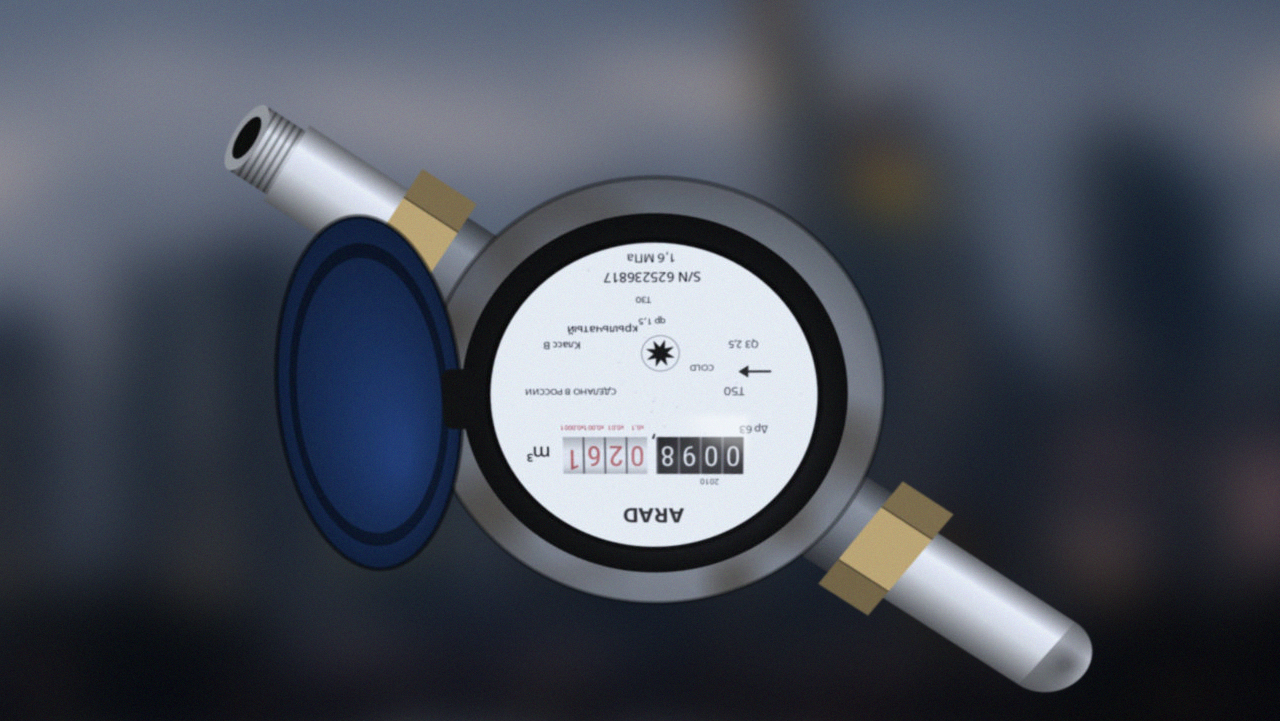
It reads 98.0261 m³
